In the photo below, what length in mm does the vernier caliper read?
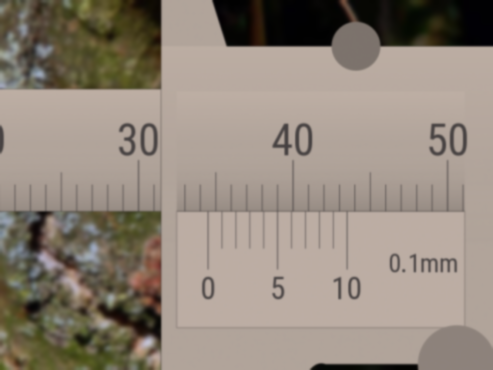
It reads 34.5 mm
